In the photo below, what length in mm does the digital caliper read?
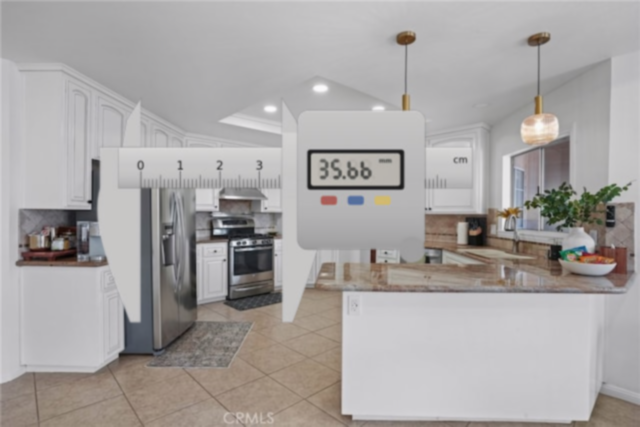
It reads 35.66 mm
